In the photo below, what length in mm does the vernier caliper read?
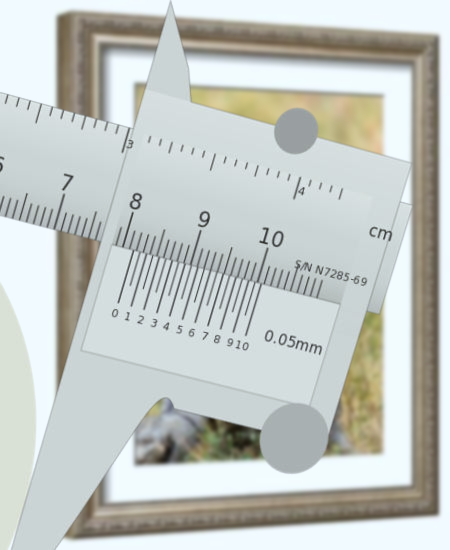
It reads 81.6 mm
